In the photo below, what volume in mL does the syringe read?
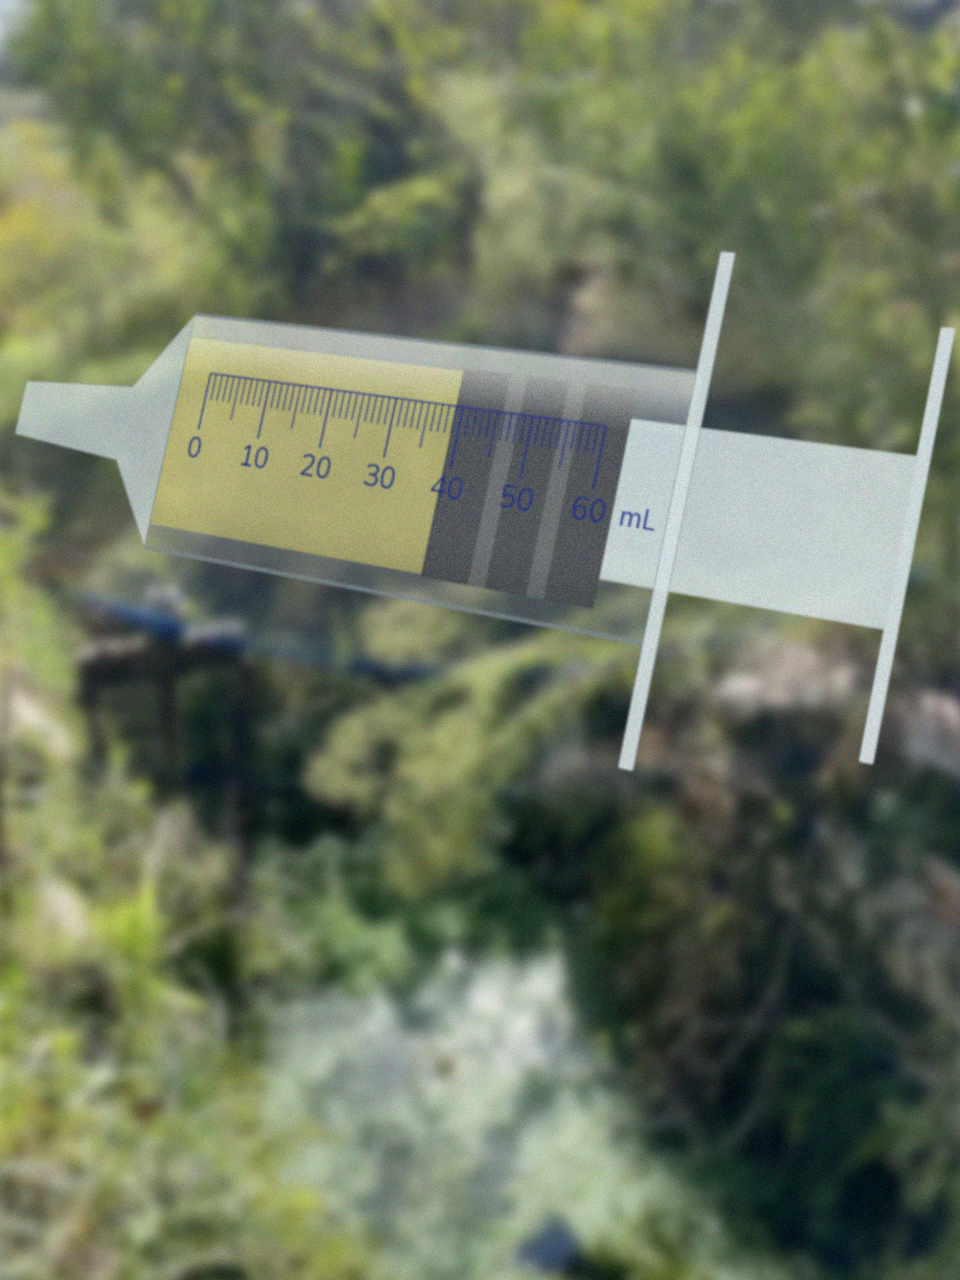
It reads 39 mL
